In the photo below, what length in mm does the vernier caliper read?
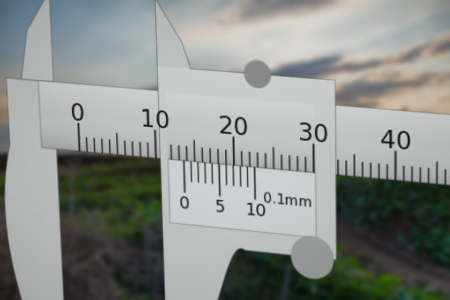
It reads 13.6 mm
